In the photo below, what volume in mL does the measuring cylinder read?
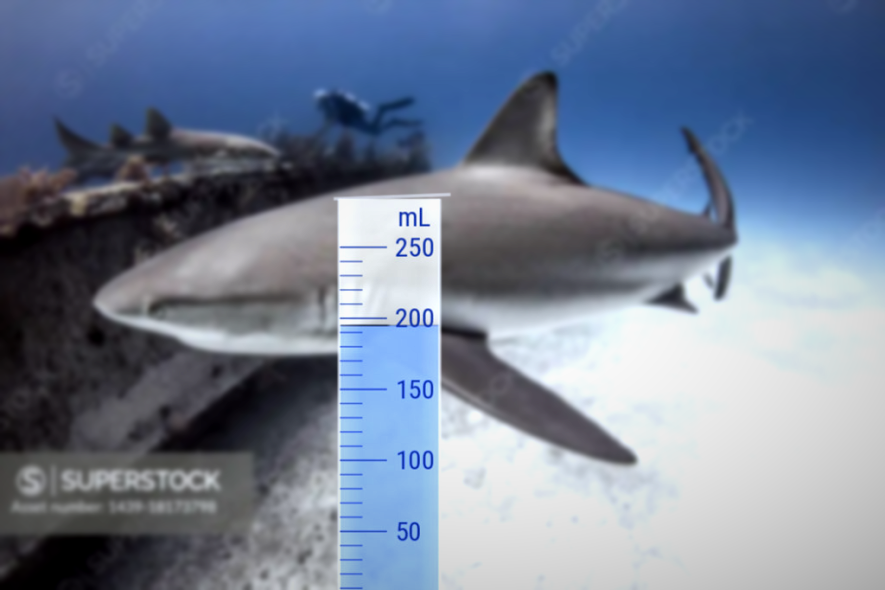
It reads 195 mL
